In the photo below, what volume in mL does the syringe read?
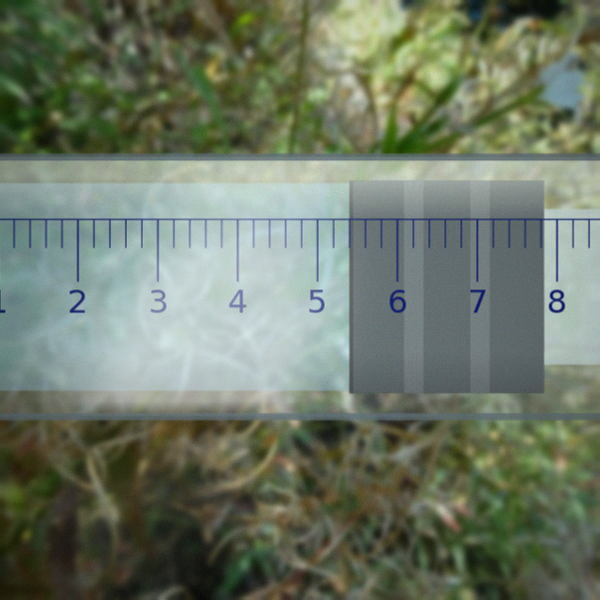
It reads 5.4 mL
